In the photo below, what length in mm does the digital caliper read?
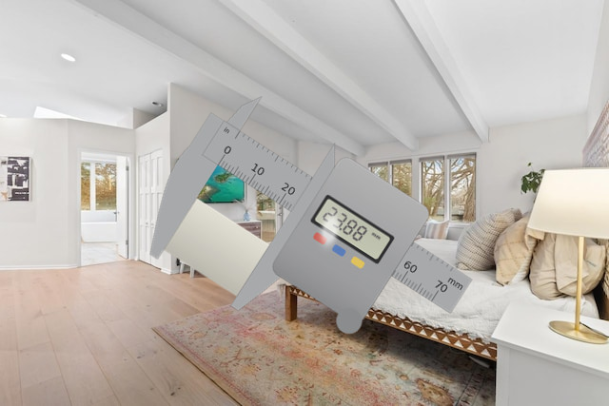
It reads 23.88 mm
